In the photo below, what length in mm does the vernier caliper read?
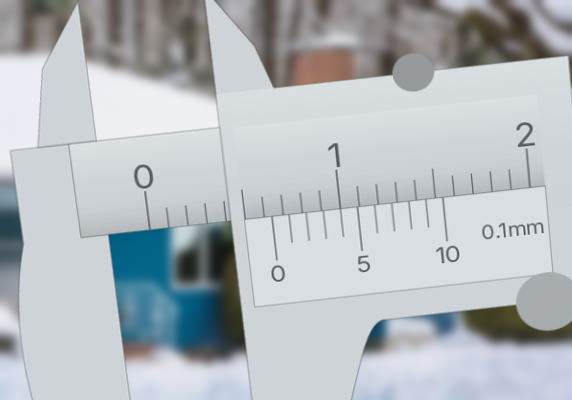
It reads 6.4 mm
